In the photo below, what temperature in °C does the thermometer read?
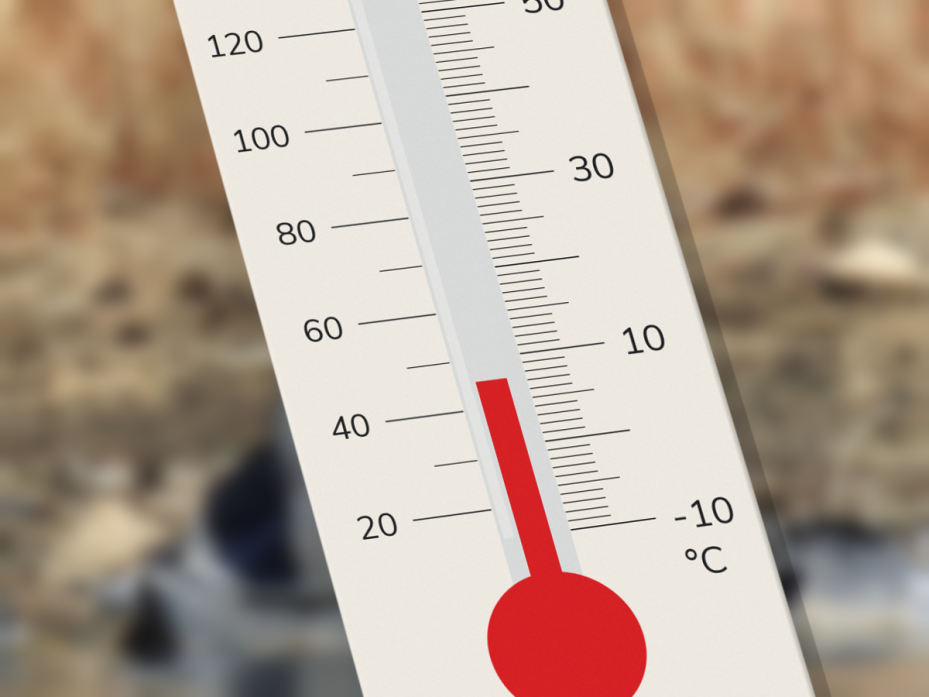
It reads 7.5 °C
